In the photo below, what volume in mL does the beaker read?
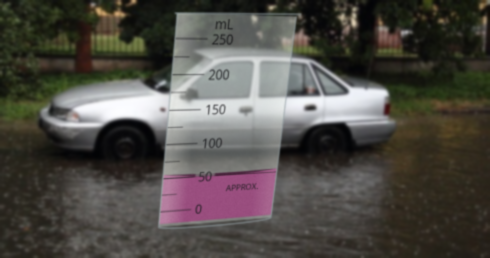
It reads 50 mL
